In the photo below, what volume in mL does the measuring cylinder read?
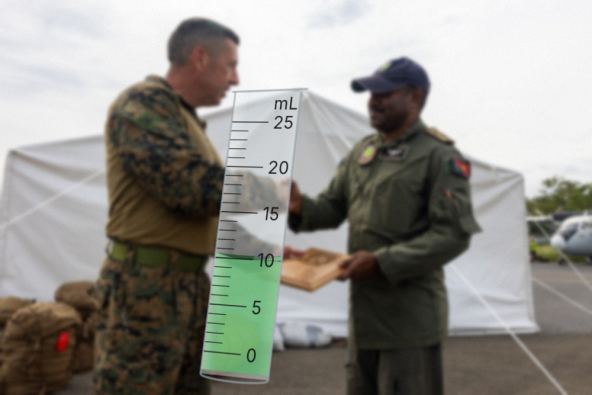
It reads 10 mL
